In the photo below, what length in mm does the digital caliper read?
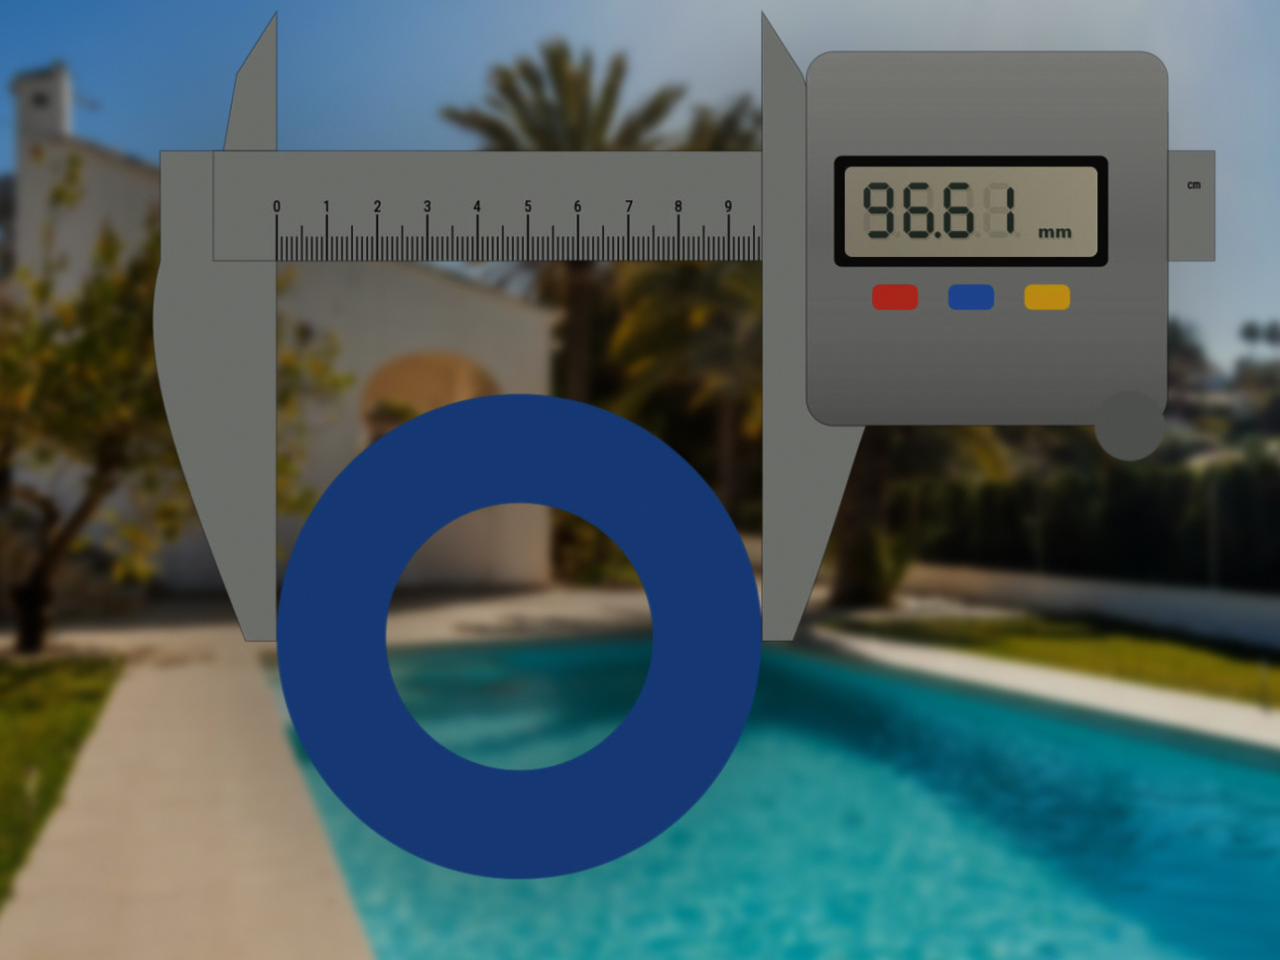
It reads 96.61 mm
